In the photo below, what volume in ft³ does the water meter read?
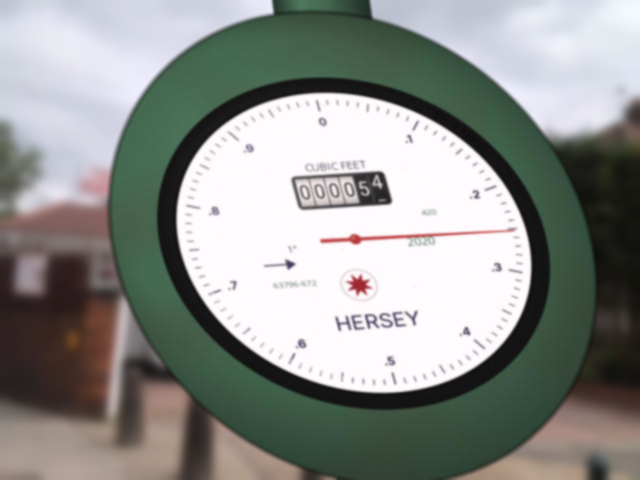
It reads 54.25 ft³
